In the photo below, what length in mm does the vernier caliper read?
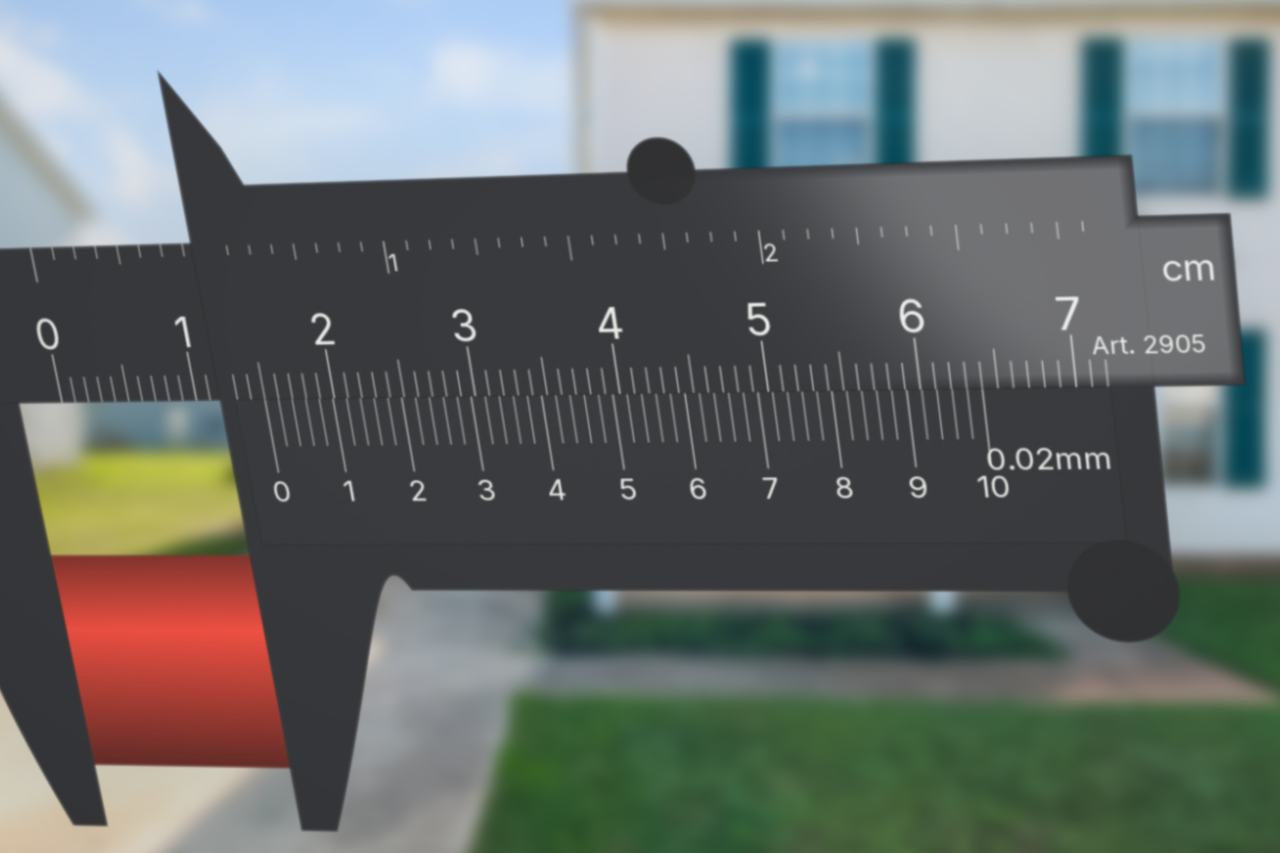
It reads 15.0 mm
